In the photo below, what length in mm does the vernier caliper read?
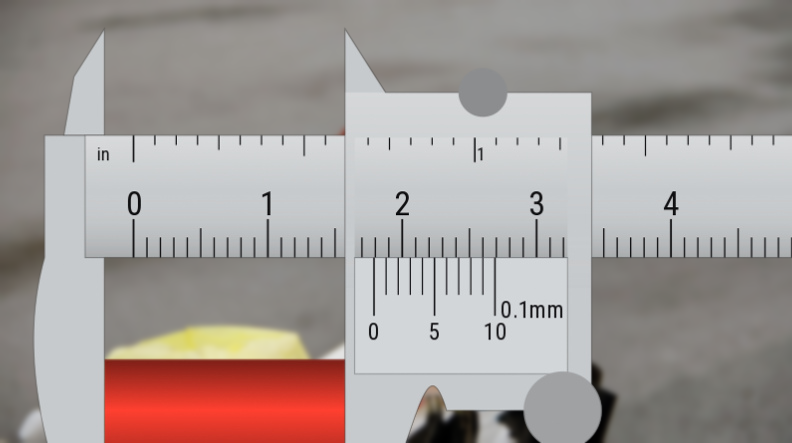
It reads 17.9 mm
